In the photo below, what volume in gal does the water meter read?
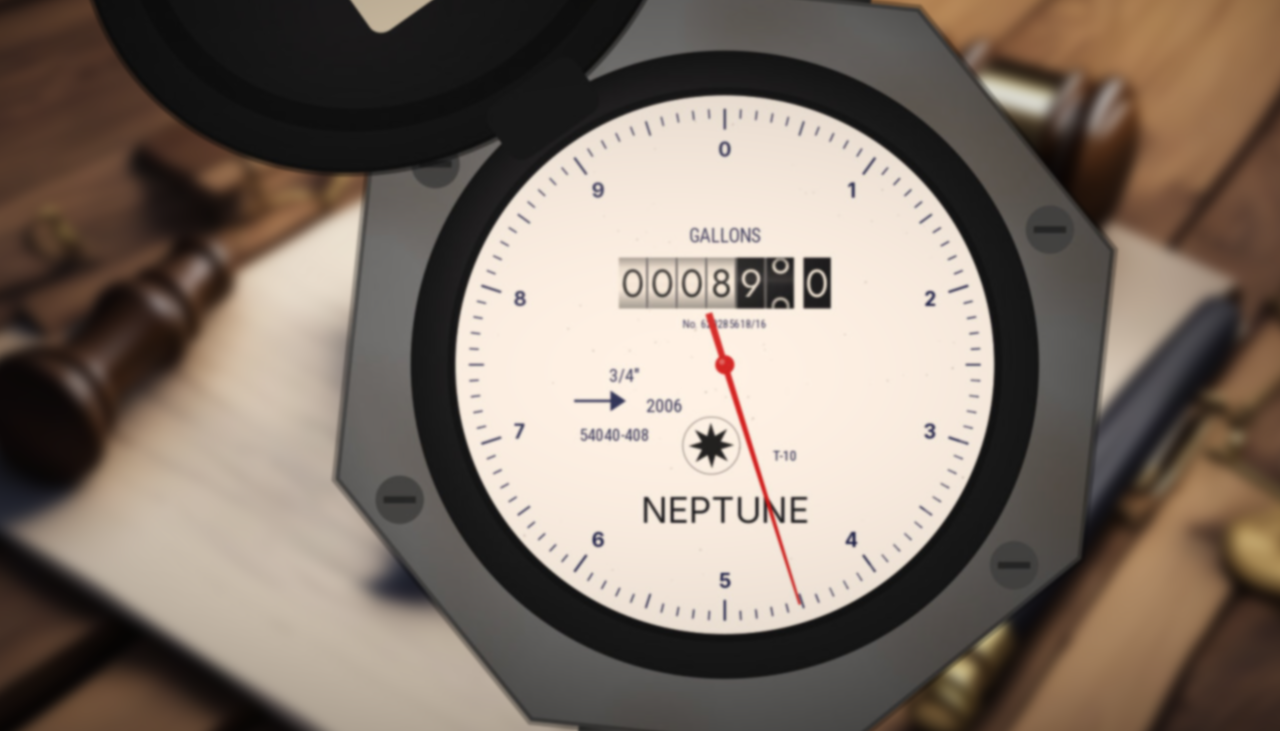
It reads 8984.5 gal
